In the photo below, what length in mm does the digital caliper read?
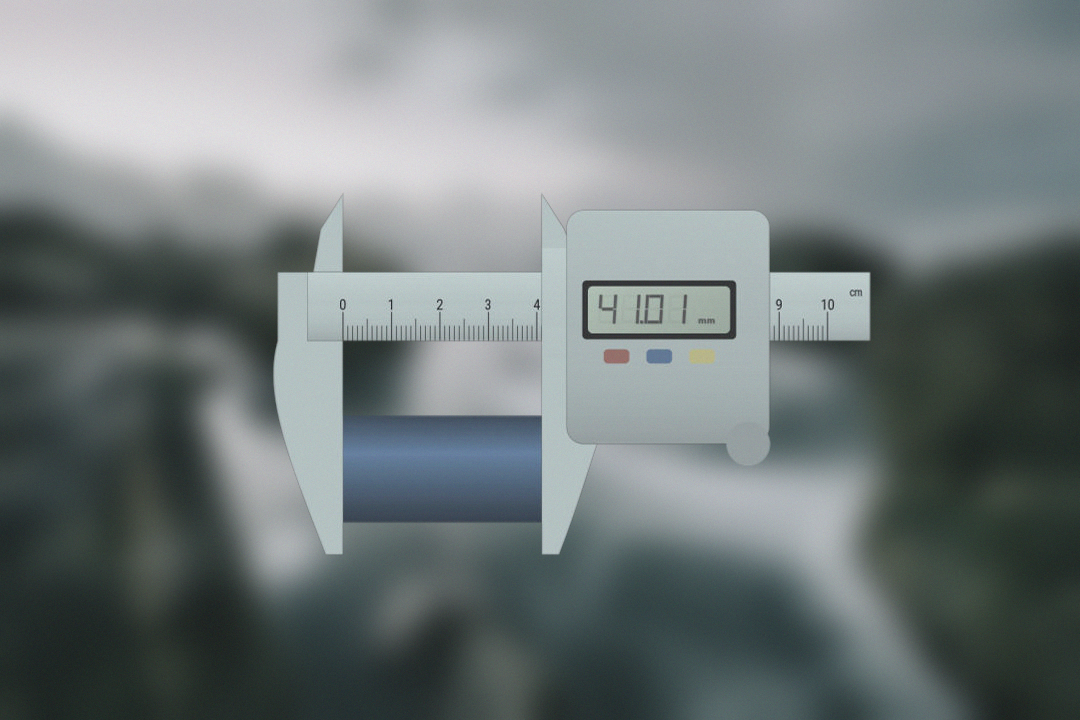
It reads 41.01 mm
